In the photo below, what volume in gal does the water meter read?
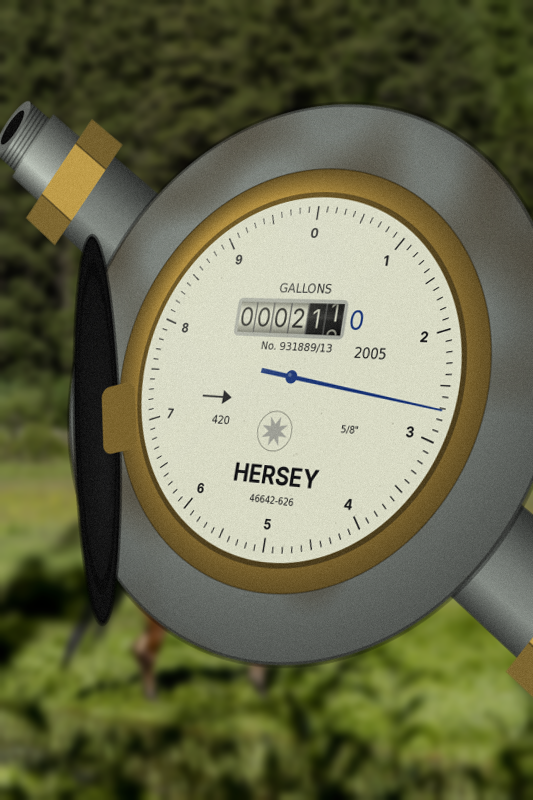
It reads 2112.7 gal
